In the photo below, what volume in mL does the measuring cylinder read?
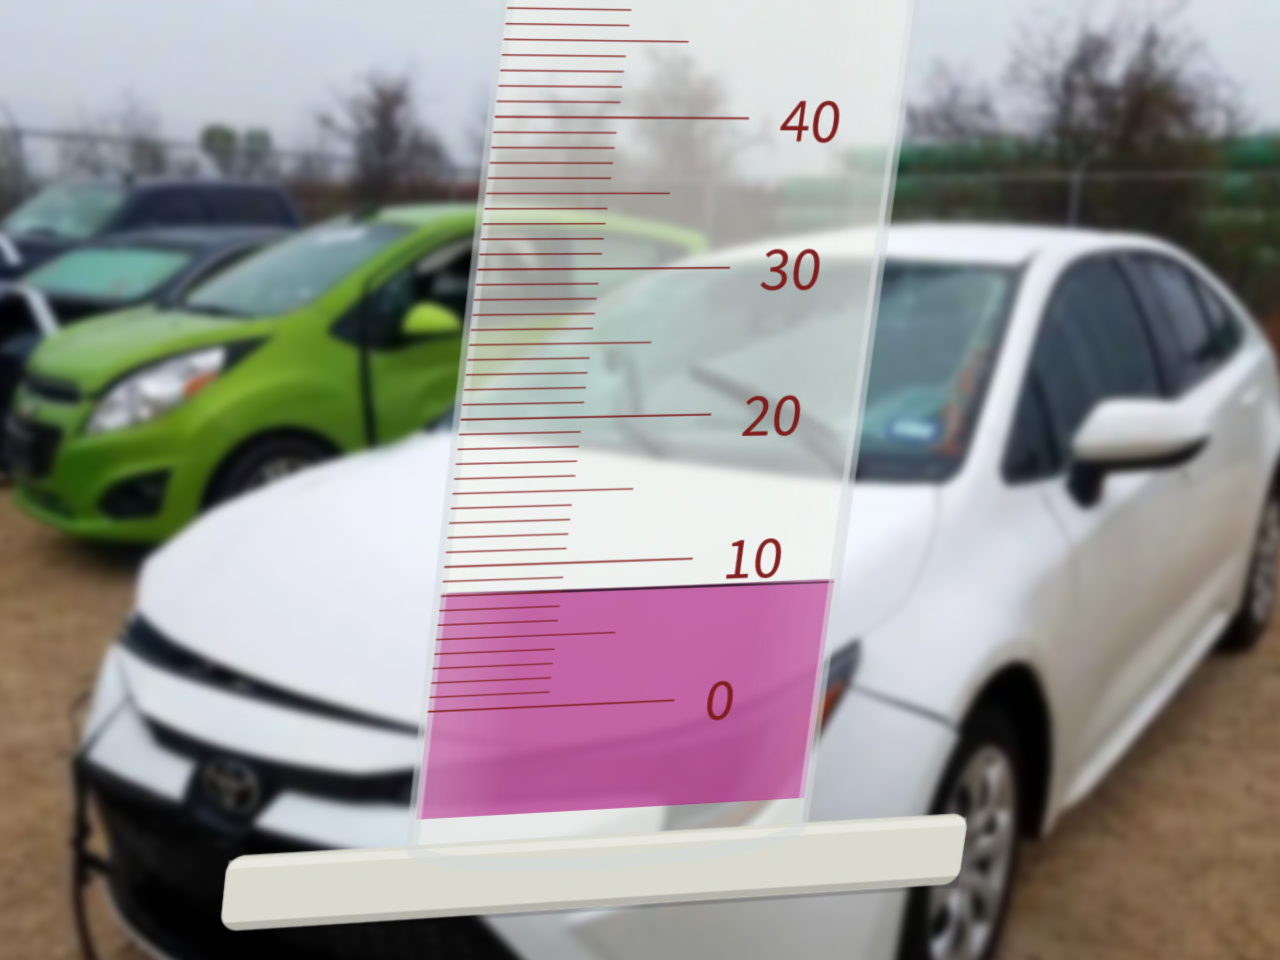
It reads 8 mL
